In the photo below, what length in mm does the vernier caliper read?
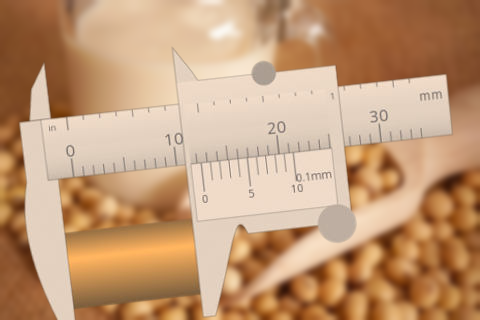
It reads 12.4 mm
